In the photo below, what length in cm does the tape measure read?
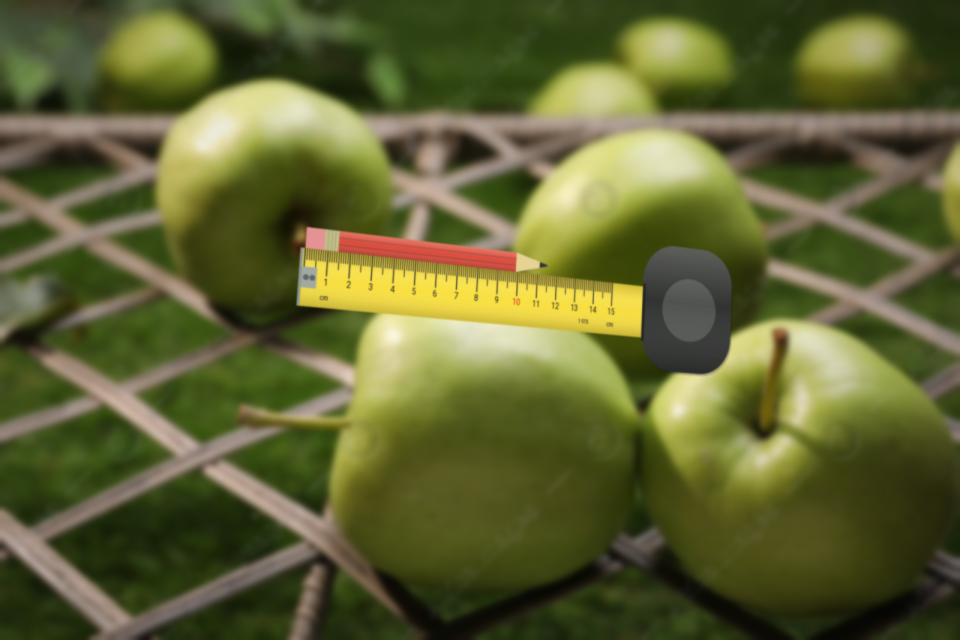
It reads 11.5 cm
